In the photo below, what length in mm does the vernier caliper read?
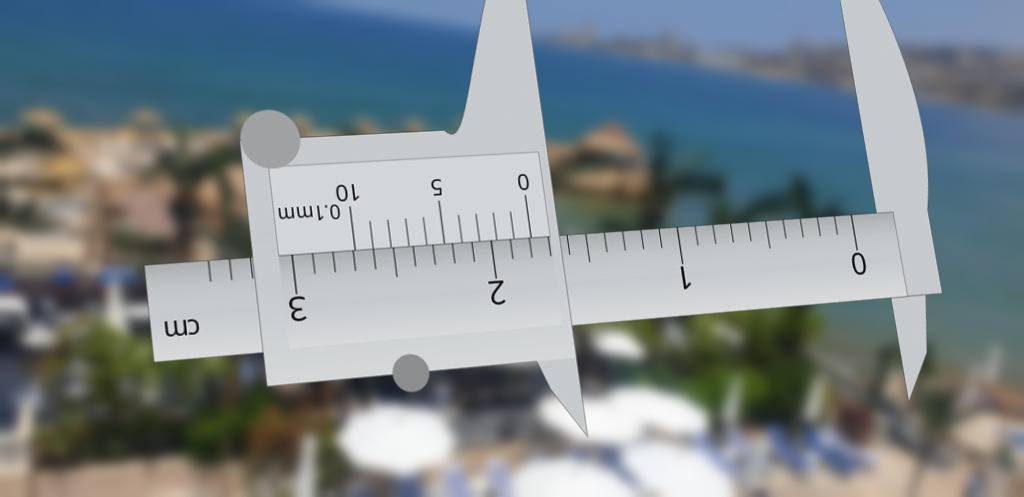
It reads 17.9 mm
